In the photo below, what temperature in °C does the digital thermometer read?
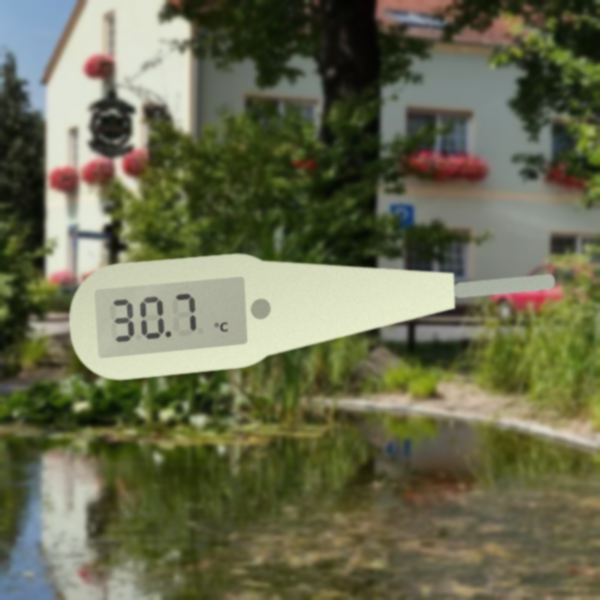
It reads 30.7 °C
